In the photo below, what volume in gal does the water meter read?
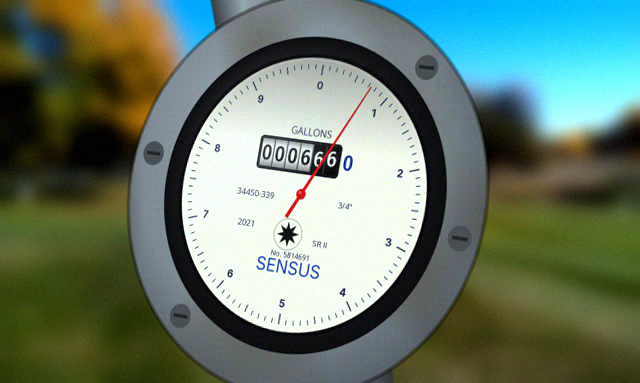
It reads 6660.7 gal
